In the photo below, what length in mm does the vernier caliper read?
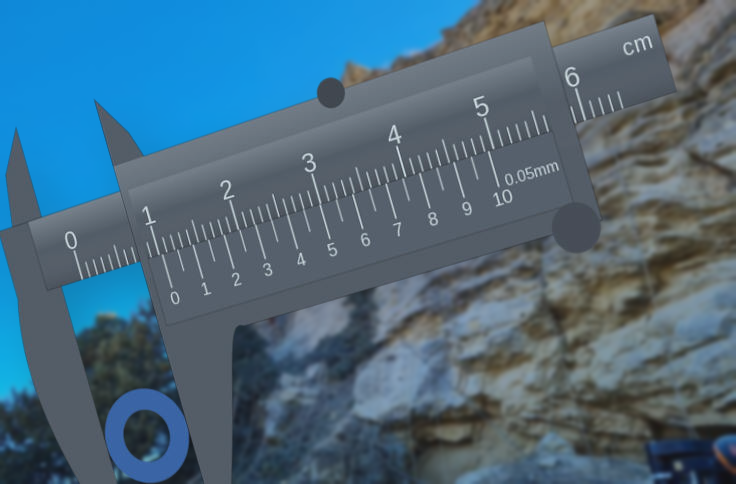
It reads 10.4 mm
